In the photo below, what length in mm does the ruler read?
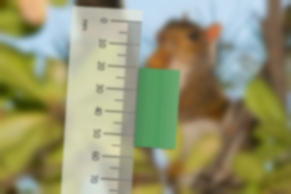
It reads 35 mm
